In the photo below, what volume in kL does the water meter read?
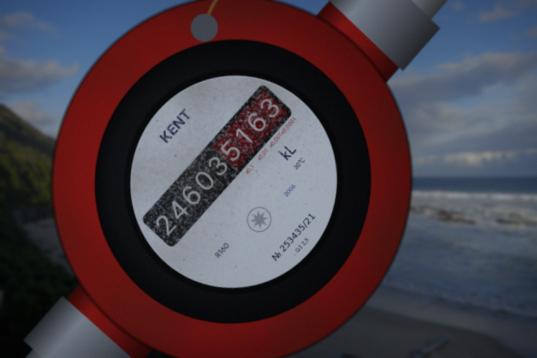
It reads 24603.5163 kL
